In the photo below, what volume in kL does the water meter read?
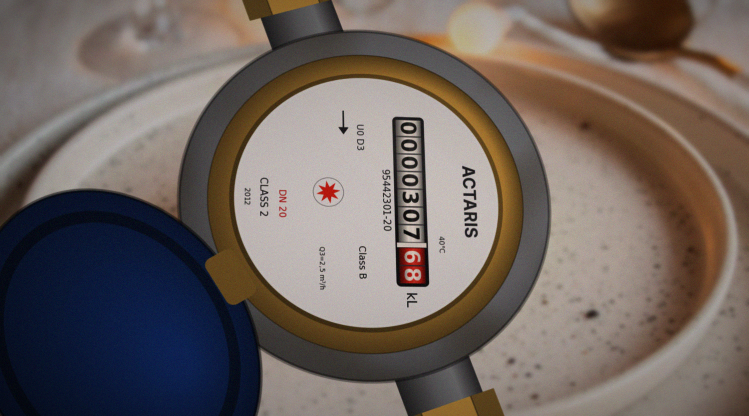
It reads 307.68 kL
